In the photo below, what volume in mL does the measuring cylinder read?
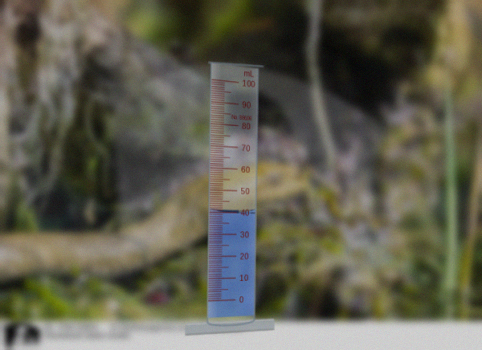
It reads 40 mL
